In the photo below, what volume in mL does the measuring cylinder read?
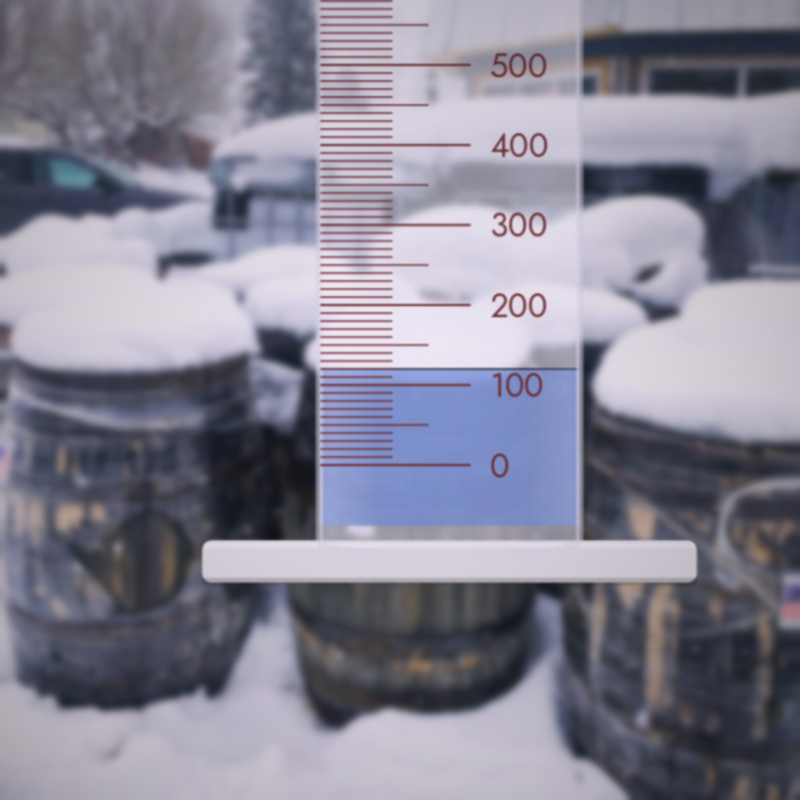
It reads 120 mL
